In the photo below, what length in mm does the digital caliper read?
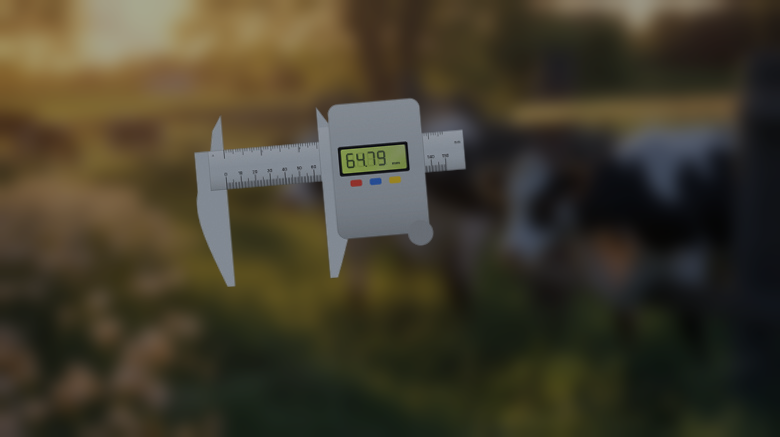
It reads 64.79 mm
